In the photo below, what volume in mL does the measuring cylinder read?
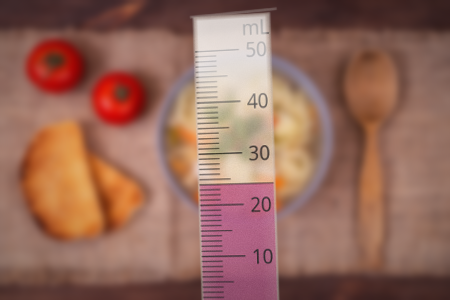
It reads 24 mL
